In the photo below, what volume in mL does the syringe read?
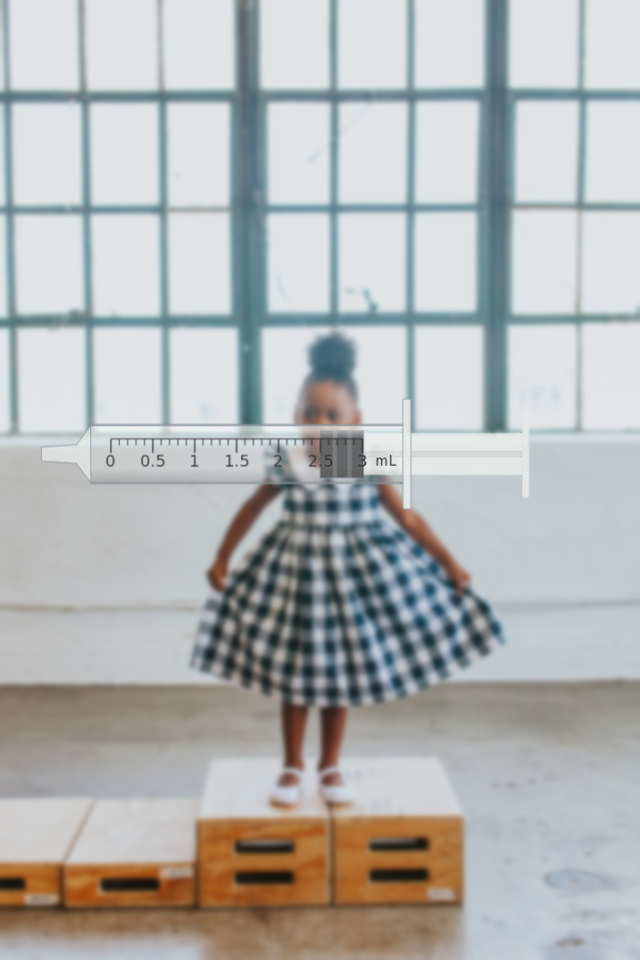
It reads 2.5 mL
